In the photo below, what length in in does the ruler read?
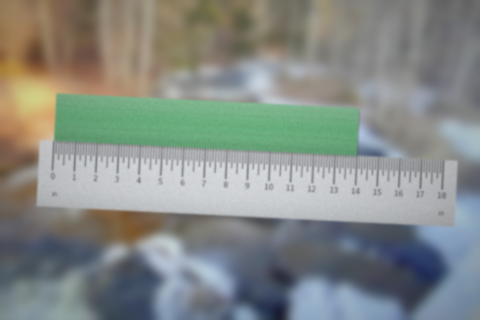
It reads 14 in
